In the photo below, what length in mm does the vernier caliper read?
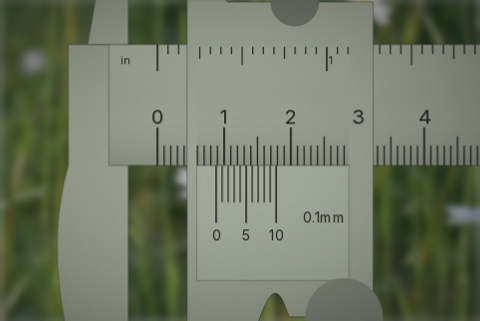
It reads 8.8 mm
